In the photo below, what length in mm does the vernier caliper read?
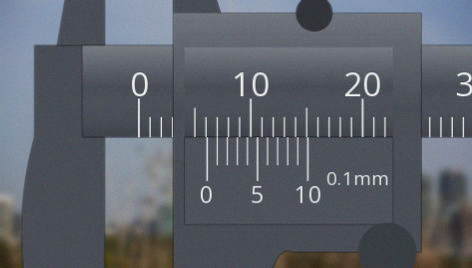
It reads 6.1 mm
